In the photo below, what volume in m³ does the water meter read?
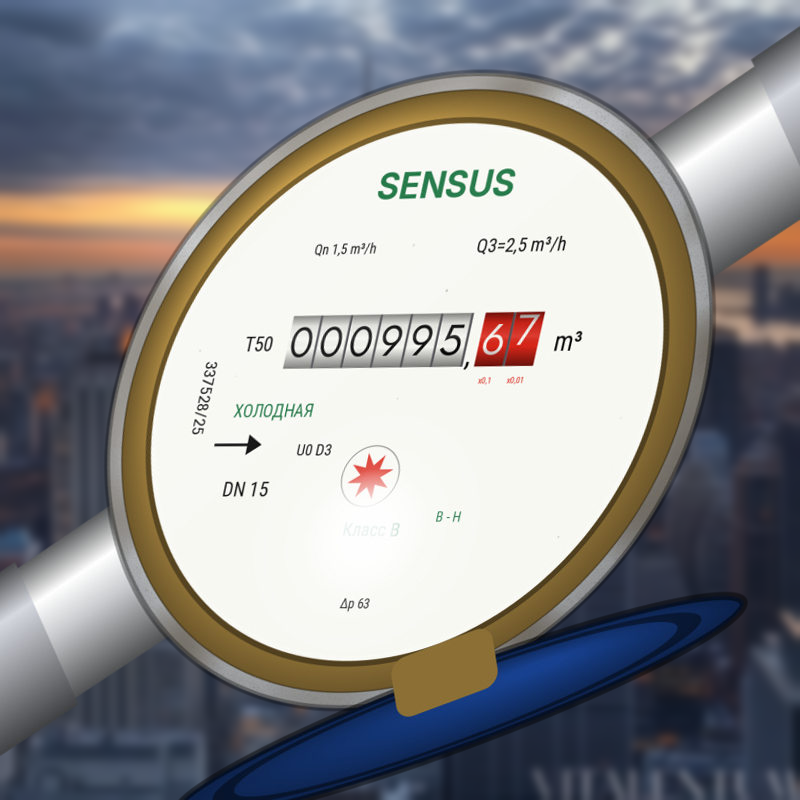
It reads 995.67 m³
